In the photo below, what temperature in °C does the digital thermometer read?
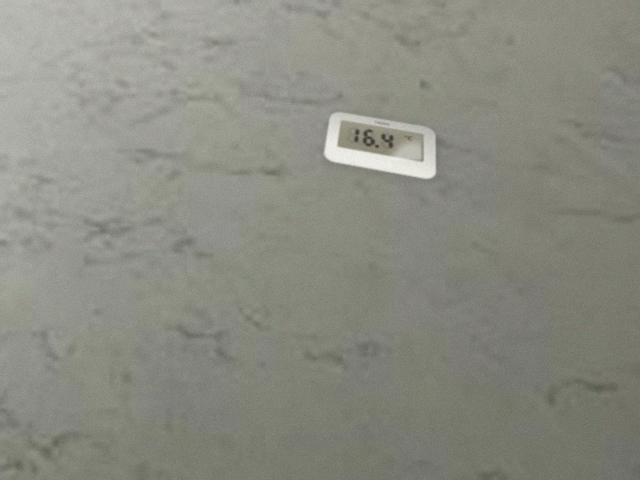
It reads 16.4 °C
